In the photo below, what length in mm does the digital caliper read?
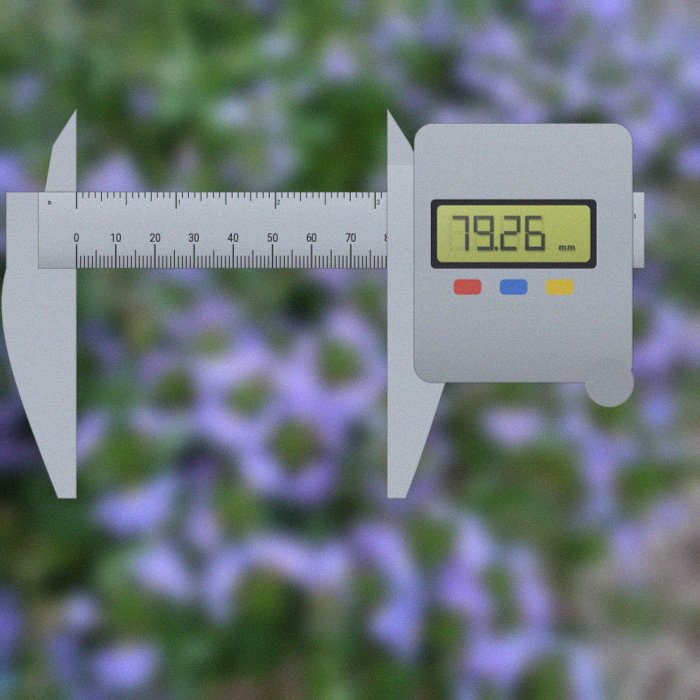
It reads 79.26 mm
